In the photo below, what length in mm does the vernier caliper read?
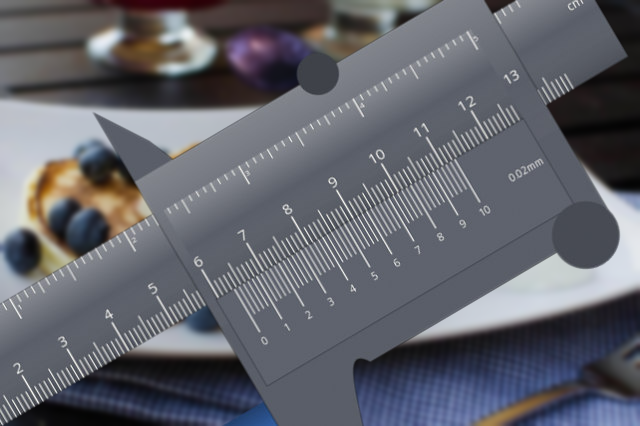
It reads 63.5 mm
